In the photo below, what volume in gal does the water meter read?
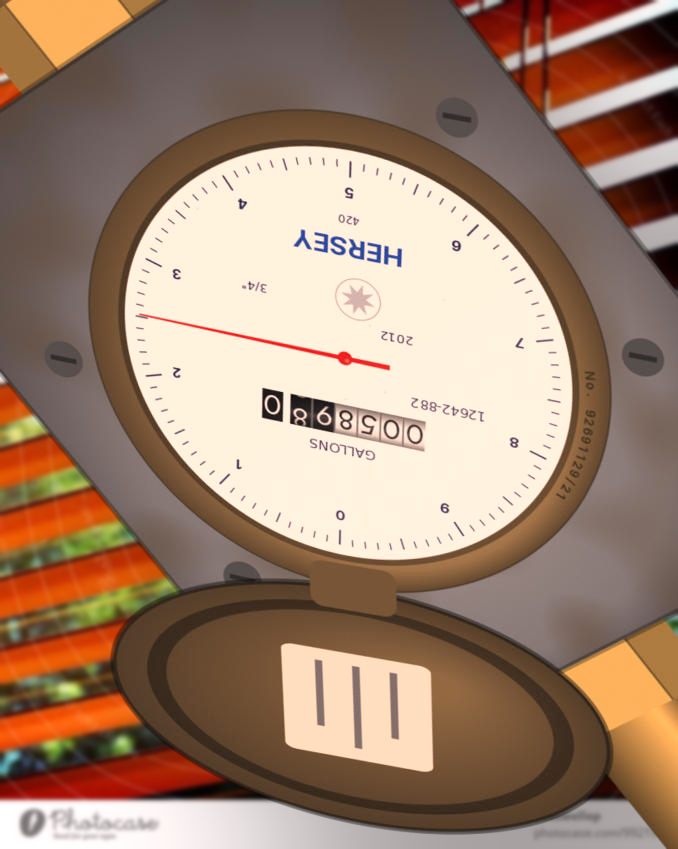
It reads 58982.5 gal
